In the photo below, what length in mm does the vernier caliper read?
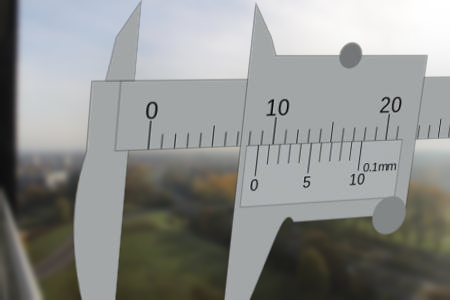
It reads 8.8 mm
